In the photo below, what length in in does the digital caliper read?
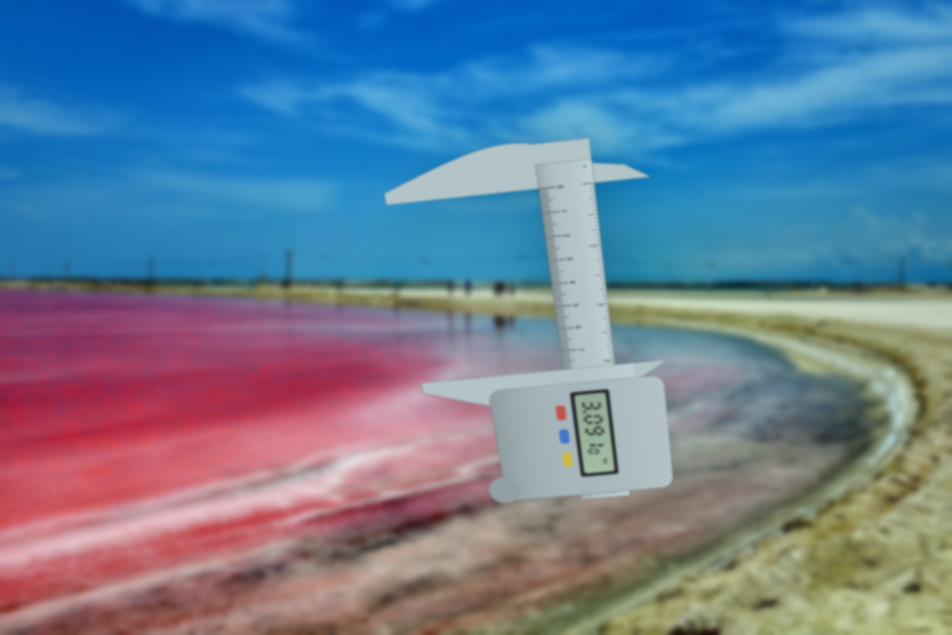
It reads 3.0910 in
